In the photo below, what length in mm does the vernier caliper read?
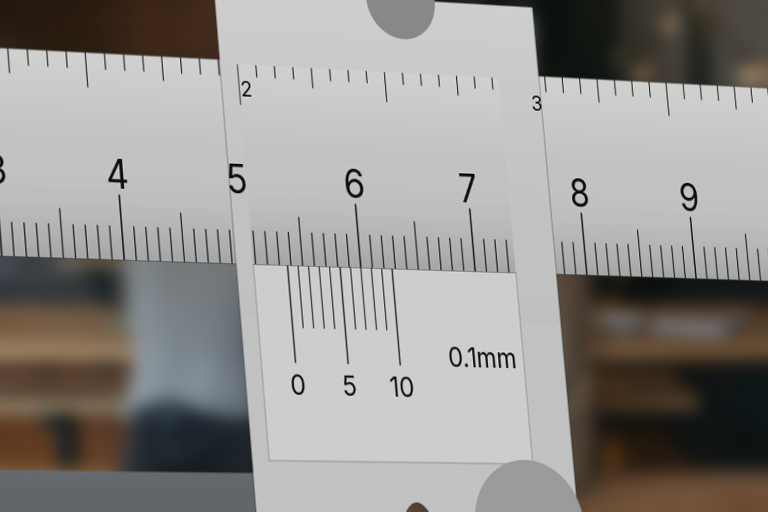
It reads 53.7 mm
